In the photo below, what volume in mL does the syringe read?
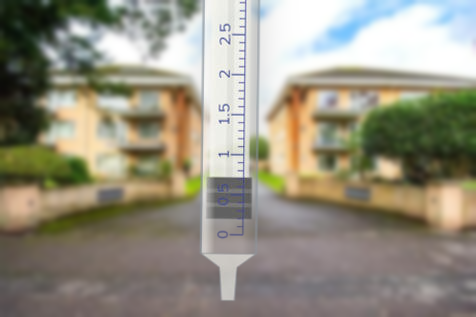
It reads 0.2 mL
